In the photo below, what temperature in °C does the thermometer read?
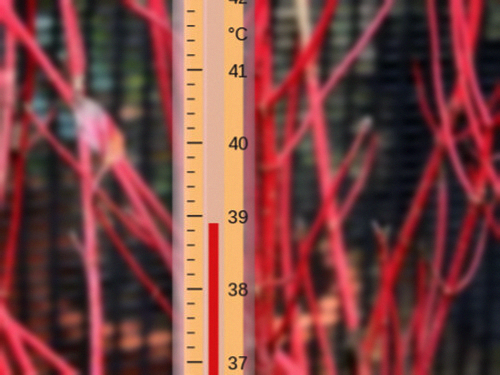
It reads 38.9 °C
